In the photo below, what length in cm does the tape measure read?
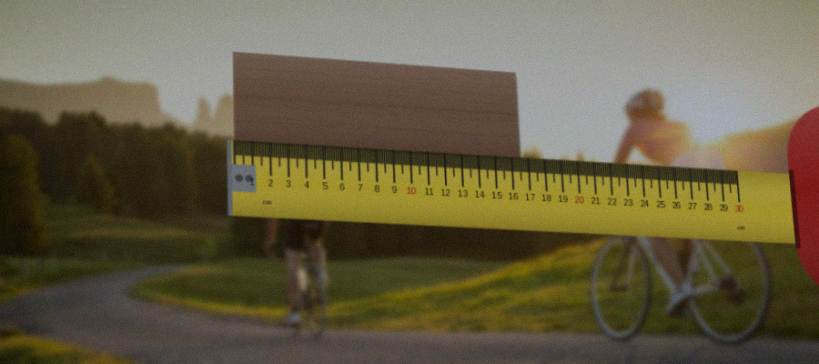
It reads 16.5 cm
